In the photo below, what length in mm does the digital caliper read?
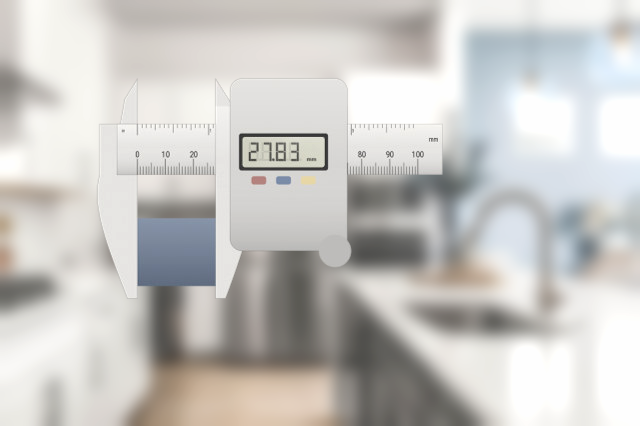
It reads 27.83 mm
